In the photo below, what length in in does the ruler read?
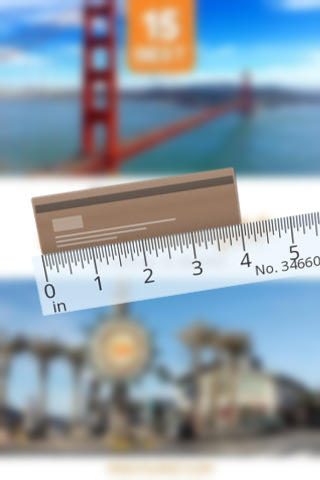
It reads 4 in
